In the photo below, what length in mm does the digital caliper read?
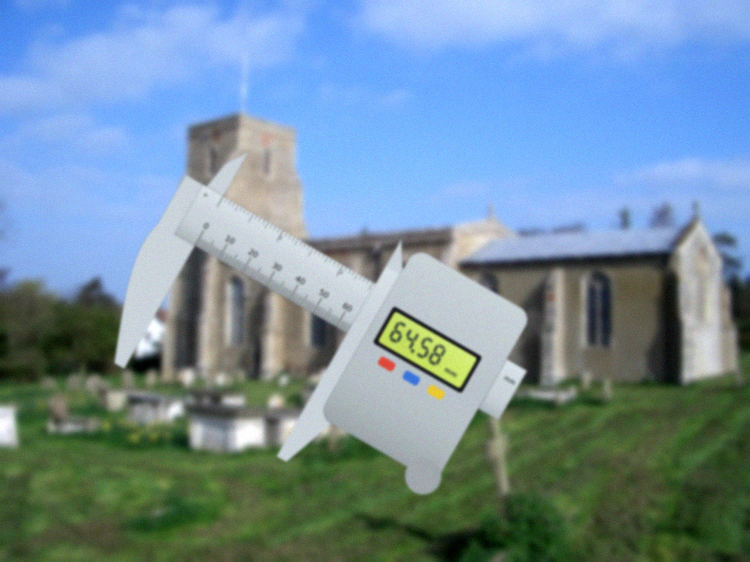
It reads 64.58 mm
